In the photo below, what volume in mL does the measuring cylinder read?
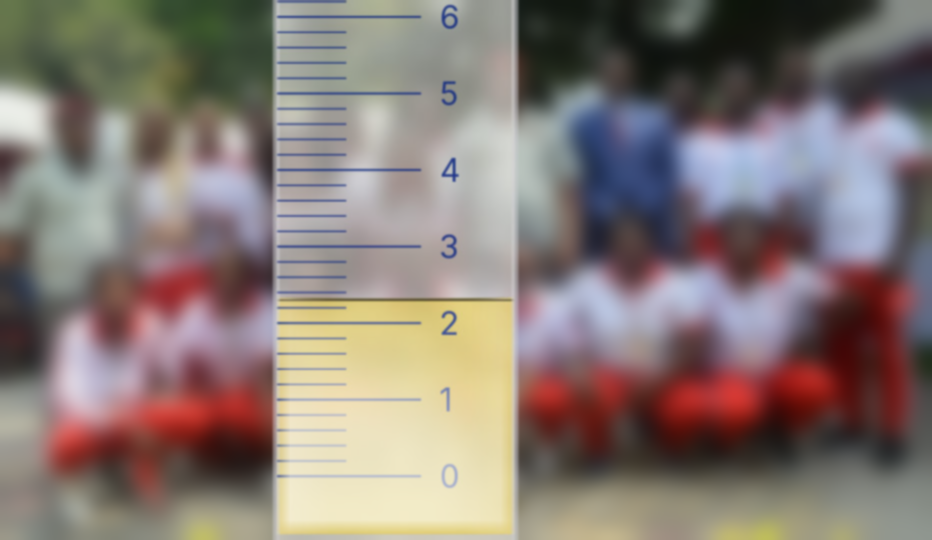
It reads 2.3 mL
